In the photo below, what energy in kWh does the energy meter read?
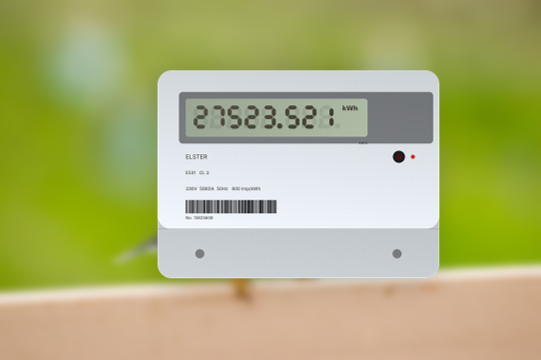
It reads 27523.521 kWh
